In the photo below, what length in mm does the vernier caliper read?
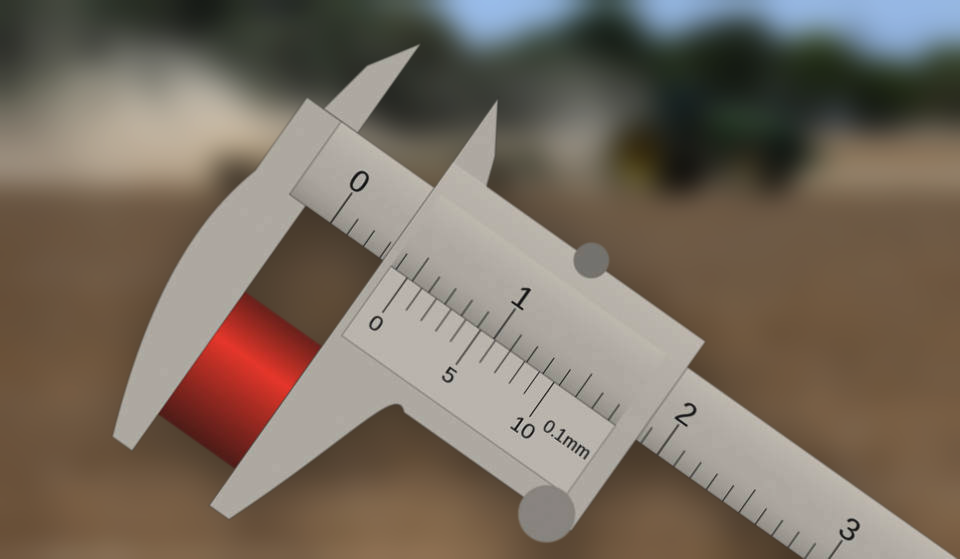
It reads 4.7 mm
